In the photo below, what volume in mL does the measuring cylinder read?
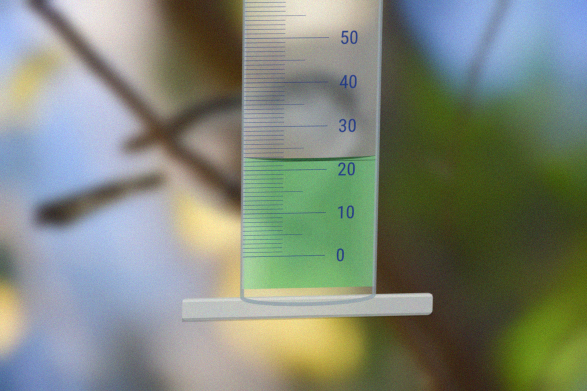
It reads 22 mL
